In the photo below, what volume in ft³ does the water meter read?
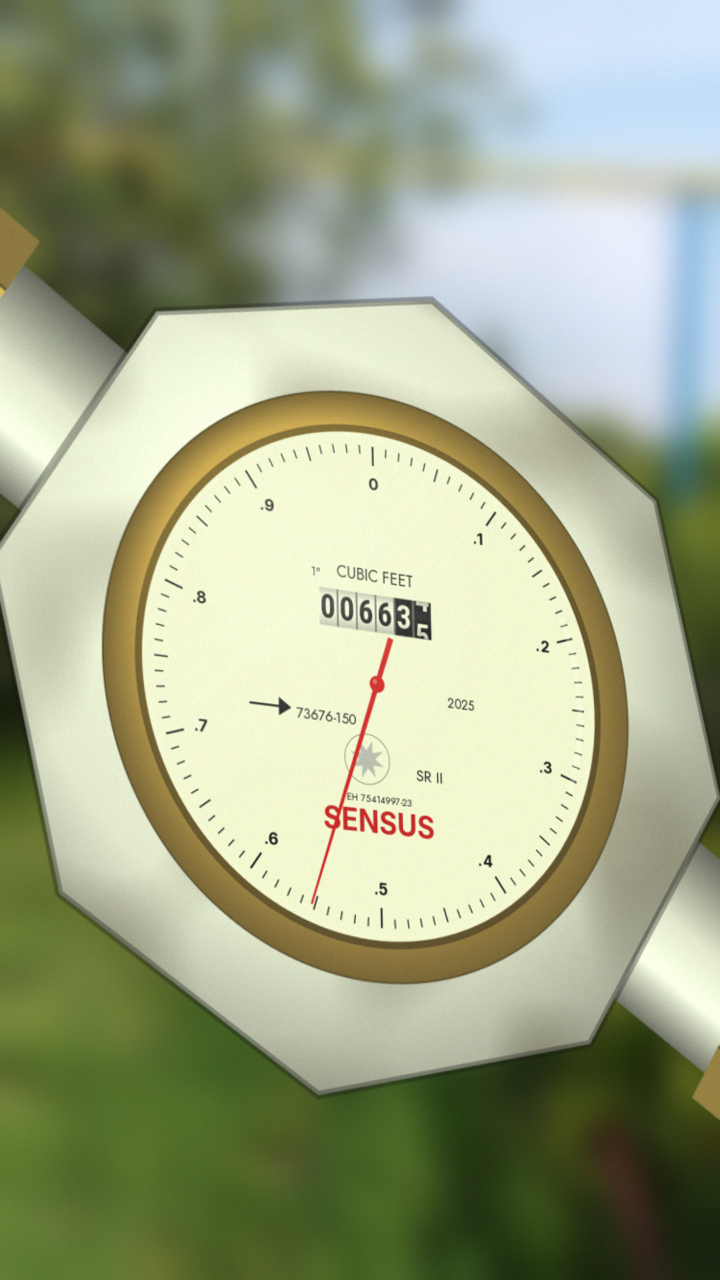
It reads 6634.55 ft³
